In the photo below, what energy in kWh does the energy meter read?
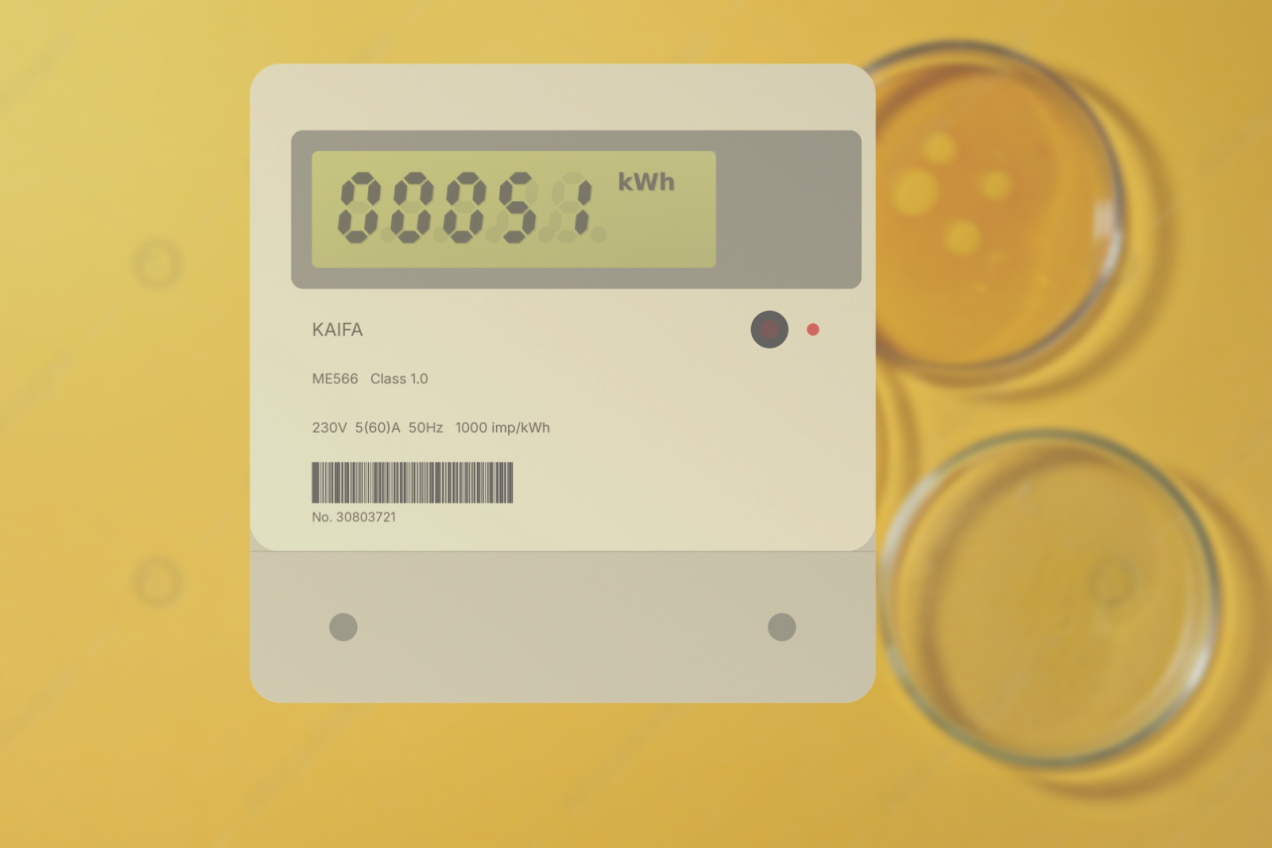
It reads 51 kWh
